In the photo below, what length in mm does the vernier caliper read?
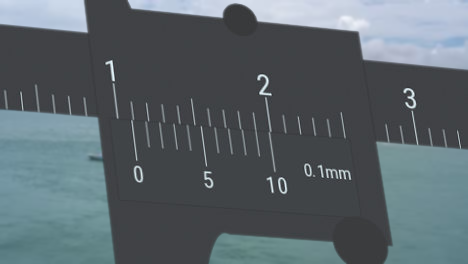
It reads 10.9 mm
